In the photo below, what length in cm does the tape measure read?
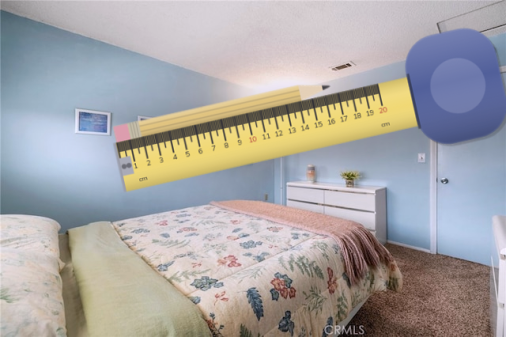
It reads 16.5 cm
